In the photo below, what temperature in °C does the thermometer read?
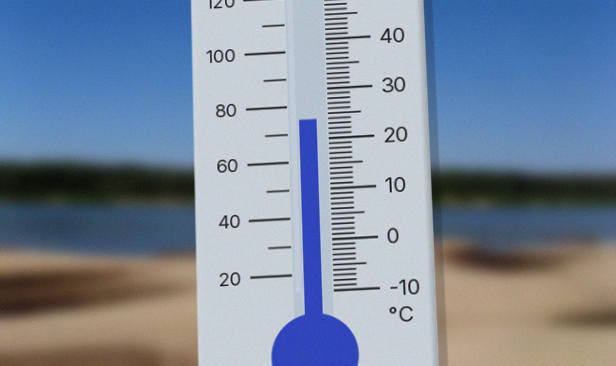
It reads 24 °C
